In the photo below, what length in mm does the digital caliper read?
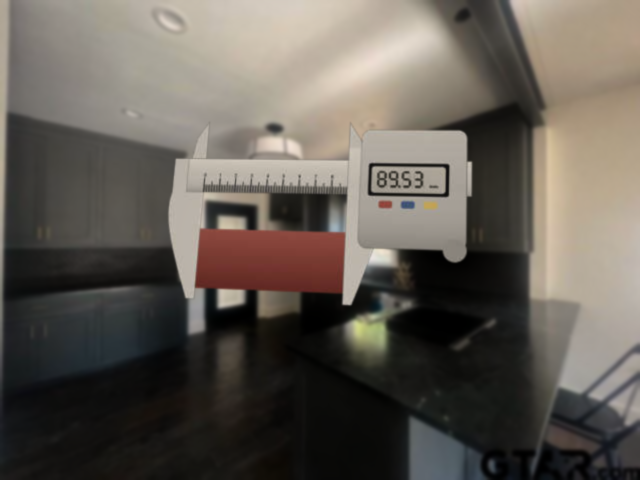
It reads 89.53 mm
